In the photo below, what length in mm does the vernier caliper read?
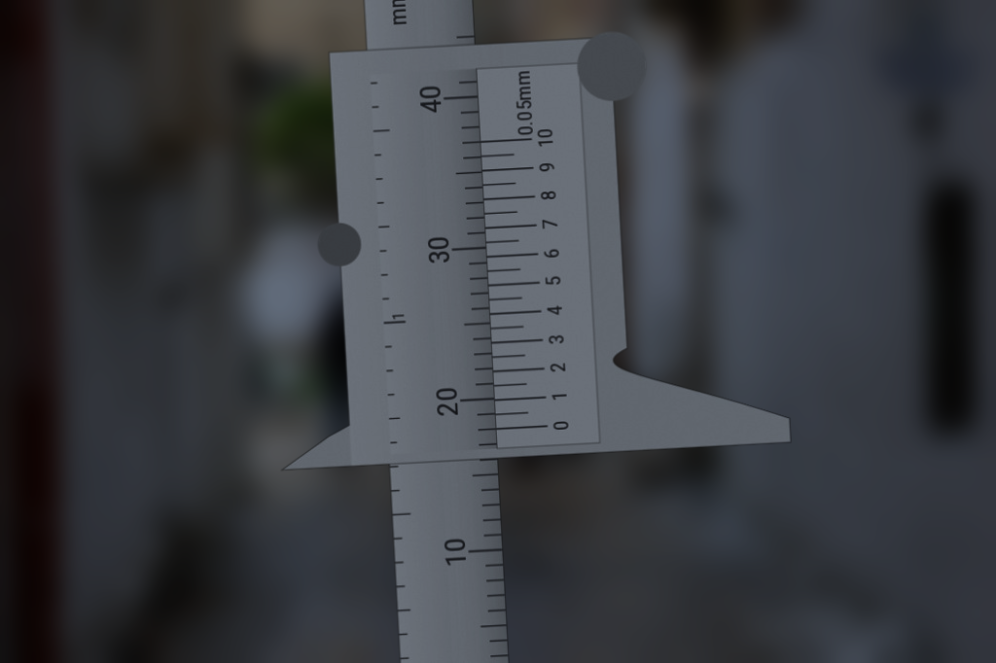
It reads 18.0 mm
